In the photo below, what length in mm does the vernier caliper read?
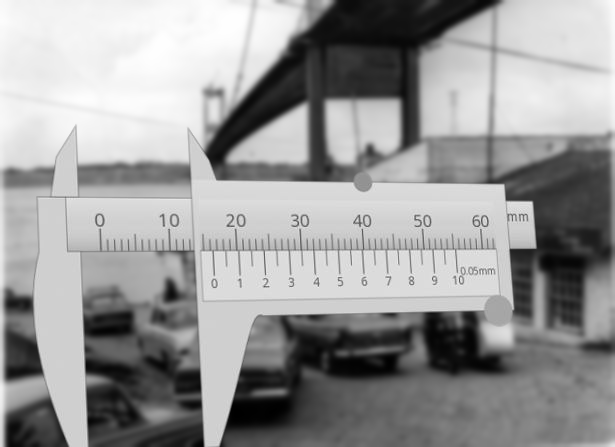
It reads 16.4 mm
